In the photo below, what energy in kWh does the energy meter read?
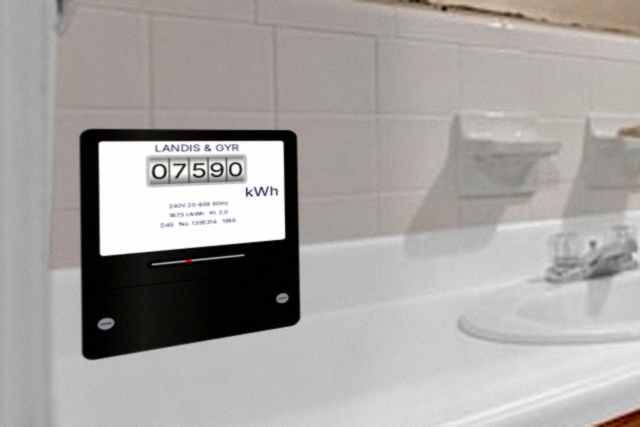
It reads 7590 kWh
